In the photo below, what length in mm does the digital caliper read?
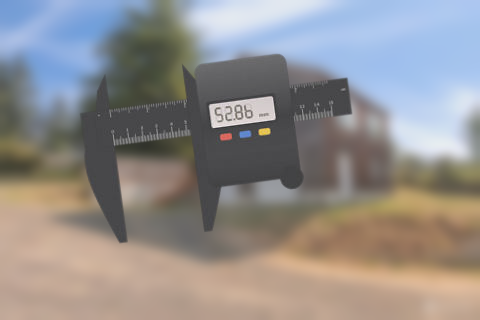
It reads 52.86 mm
